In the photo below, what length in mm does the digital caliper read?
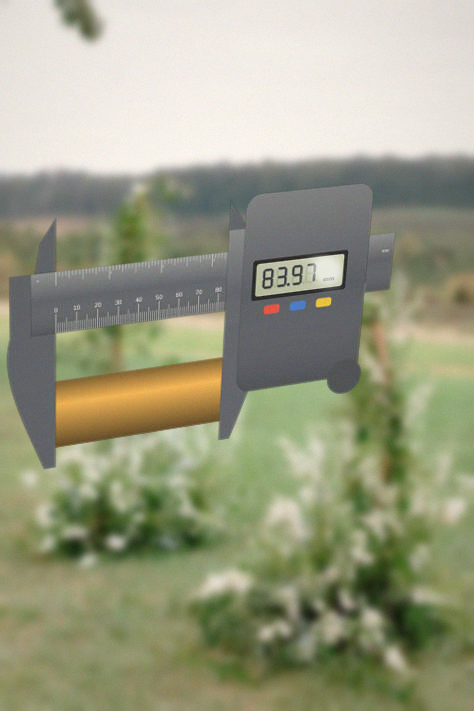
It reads 83.97 mm
